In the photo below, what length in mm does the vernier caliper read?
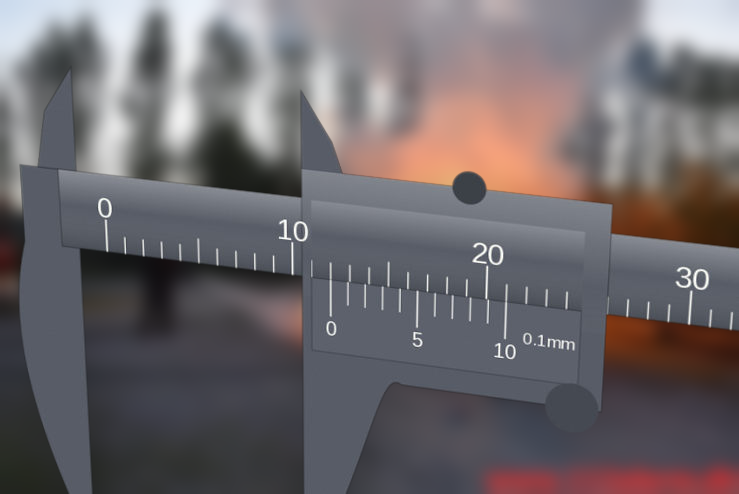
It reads 12.0 mm
